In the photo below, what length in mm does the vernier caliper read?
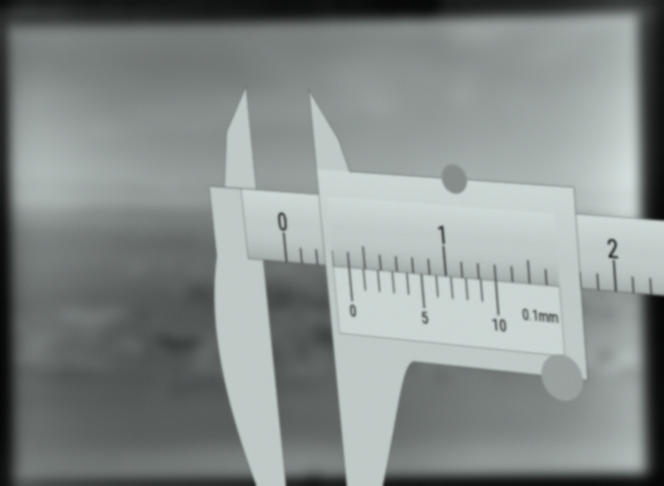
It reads 4.0 mm
